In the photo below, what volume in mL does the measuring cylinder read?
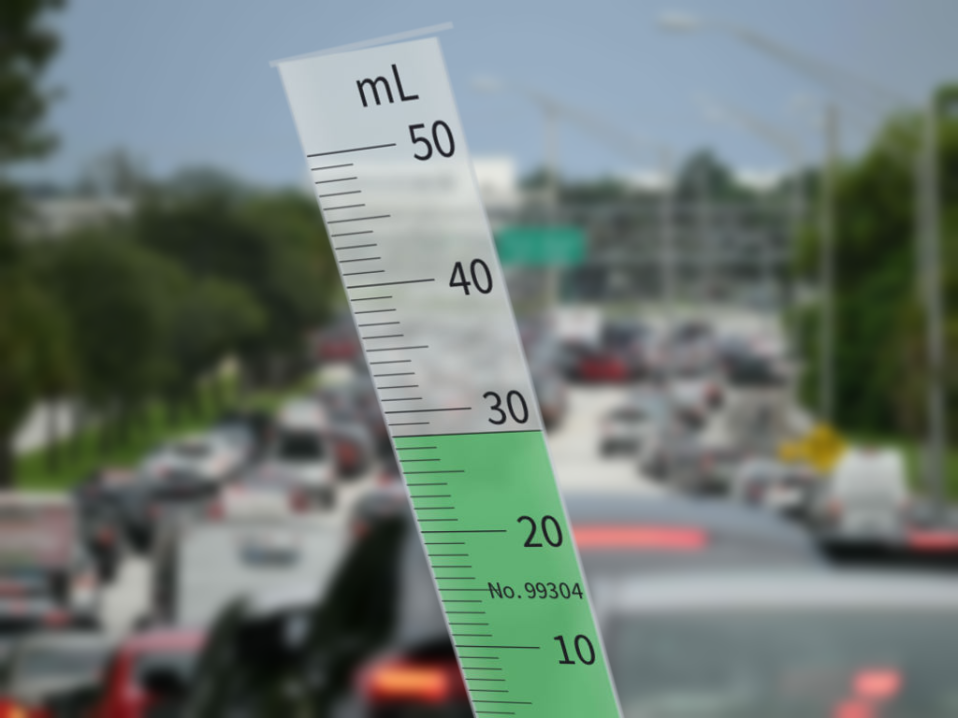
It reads 28 mL
